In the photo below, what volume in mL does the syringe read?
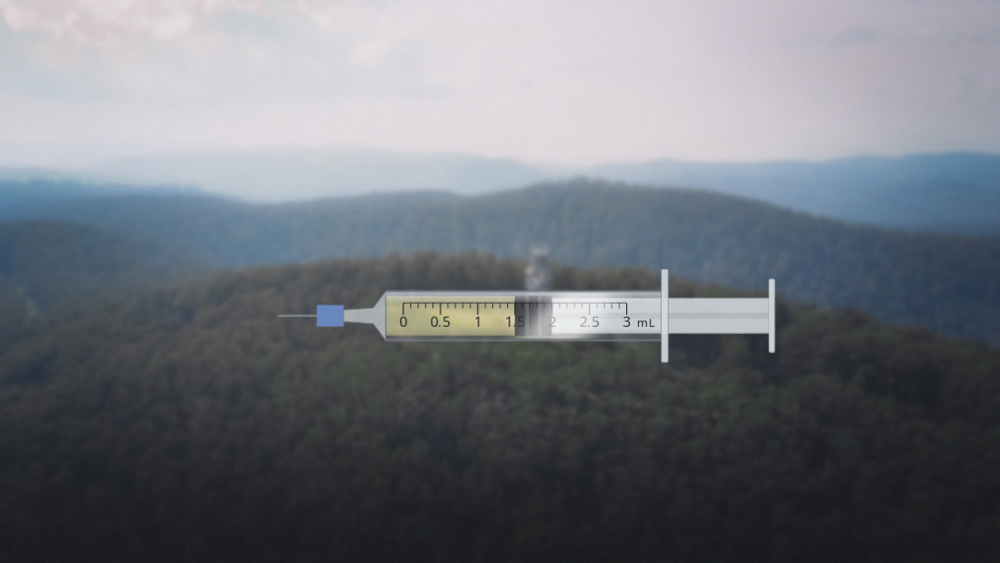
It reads 1.5 mL
